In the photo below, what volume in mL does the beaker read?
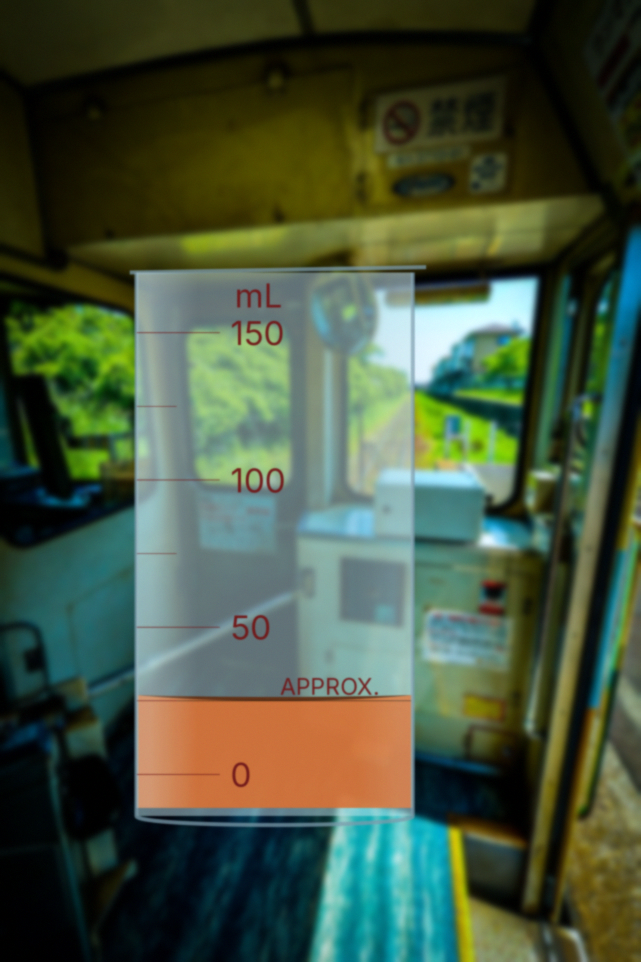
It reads 25 mL
